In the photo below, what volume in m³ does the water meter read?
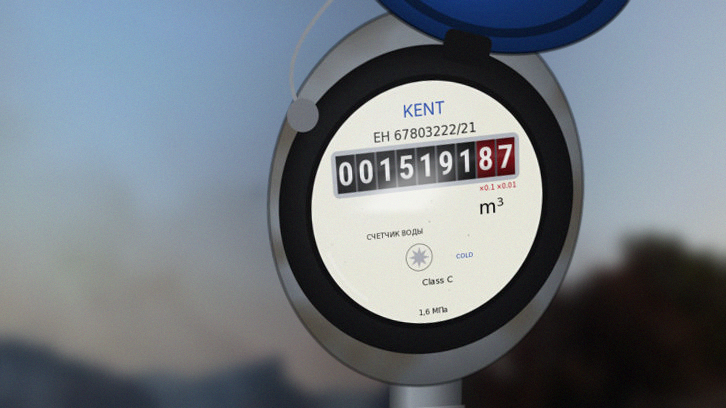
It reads 15191.87 m³
